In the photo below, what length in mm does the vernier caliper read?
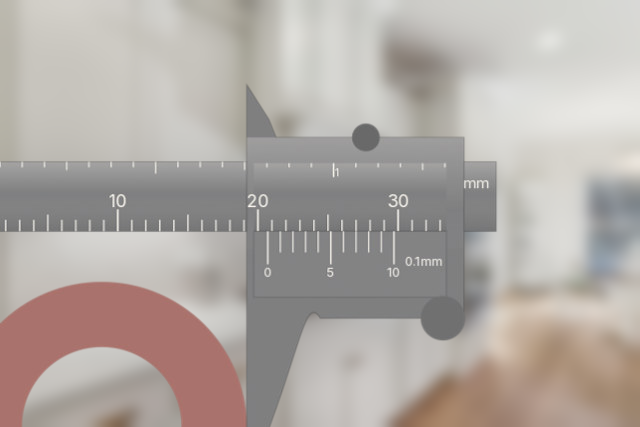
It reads 20.7 mm
